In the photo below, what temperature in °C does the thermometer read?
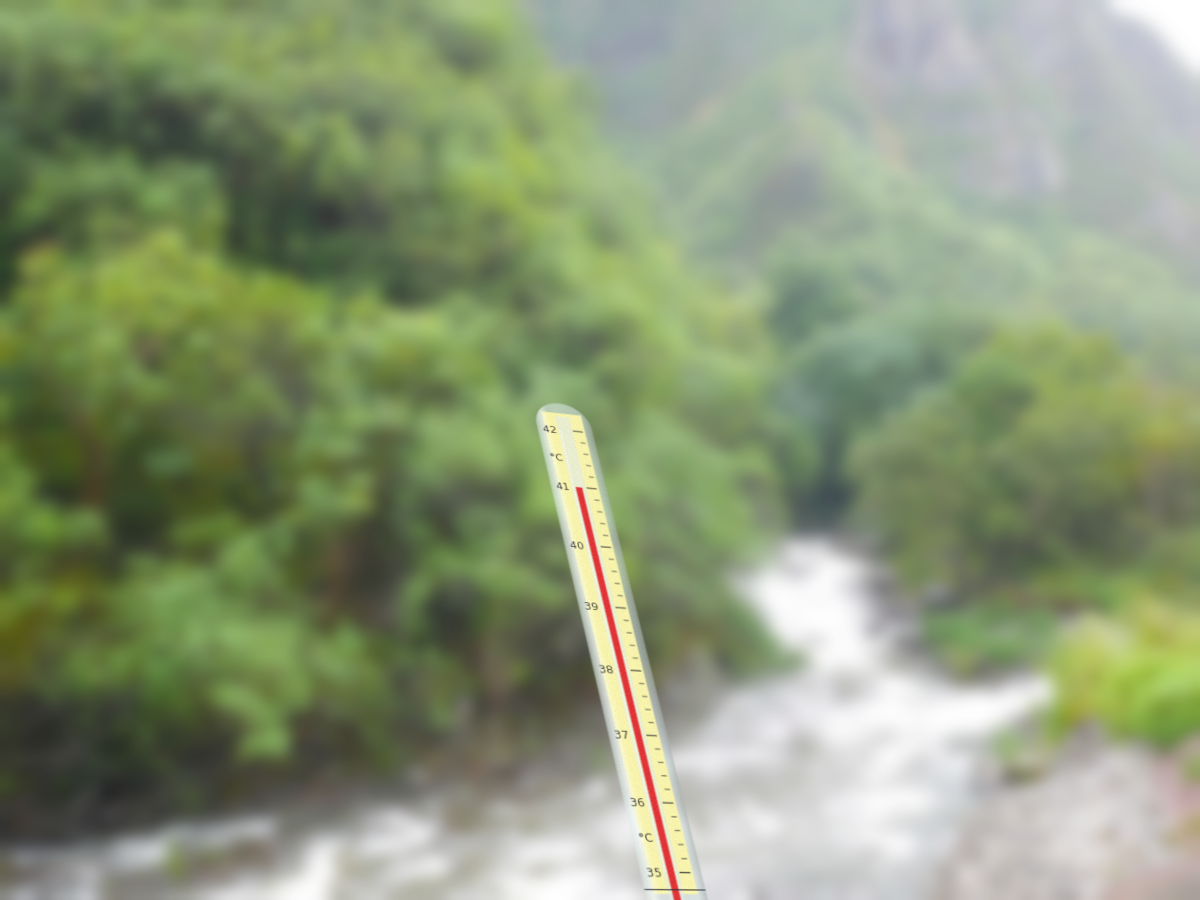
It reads 41 °C
